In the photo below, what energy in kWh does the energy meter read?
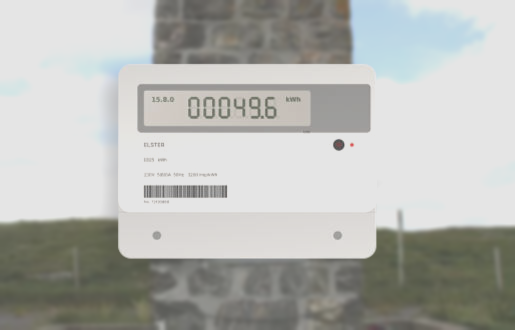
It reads 49.6 kWh
